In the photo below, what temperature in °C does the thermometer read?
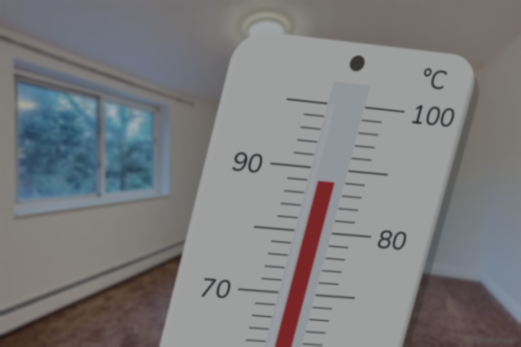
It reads 88 °C
